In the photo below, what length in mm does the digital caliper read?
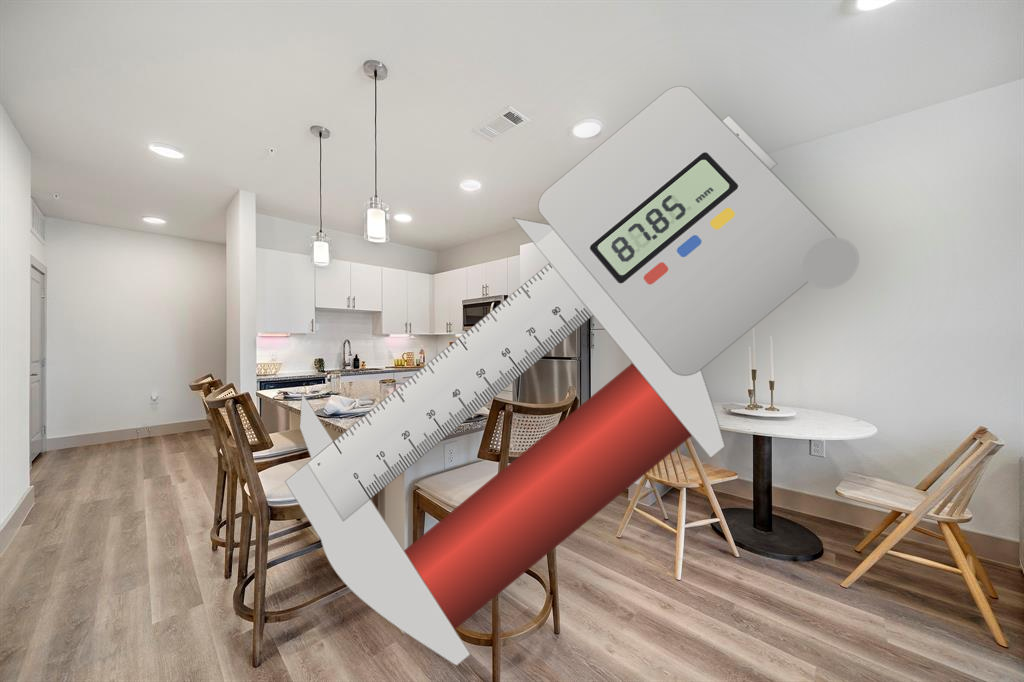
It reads 87.85 mm
